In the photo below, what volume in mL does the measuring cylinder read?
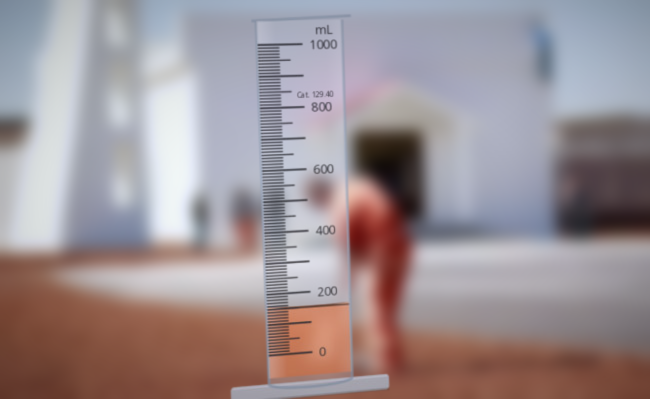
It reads 150 mL
